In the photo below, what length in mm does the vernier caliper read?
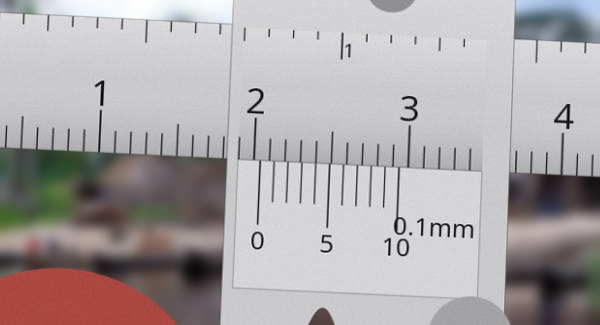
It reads 20.4 mm
